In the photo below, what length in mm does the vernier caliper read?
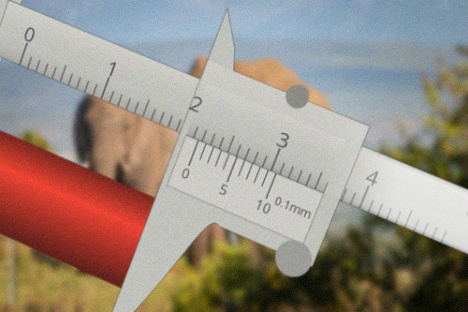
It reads 21.6 mm
